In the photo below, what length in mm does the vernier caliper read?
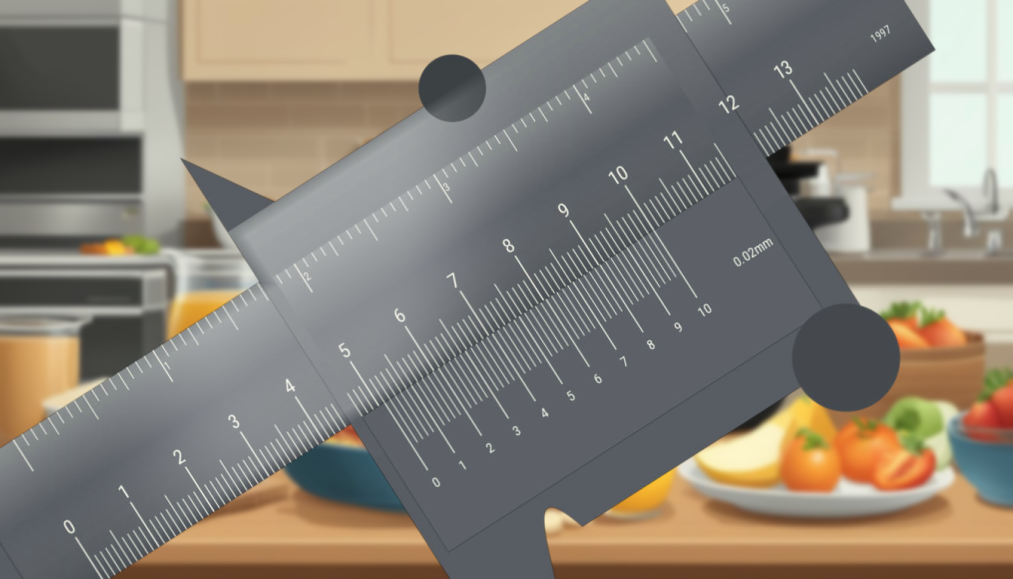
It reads 51.0 mm
